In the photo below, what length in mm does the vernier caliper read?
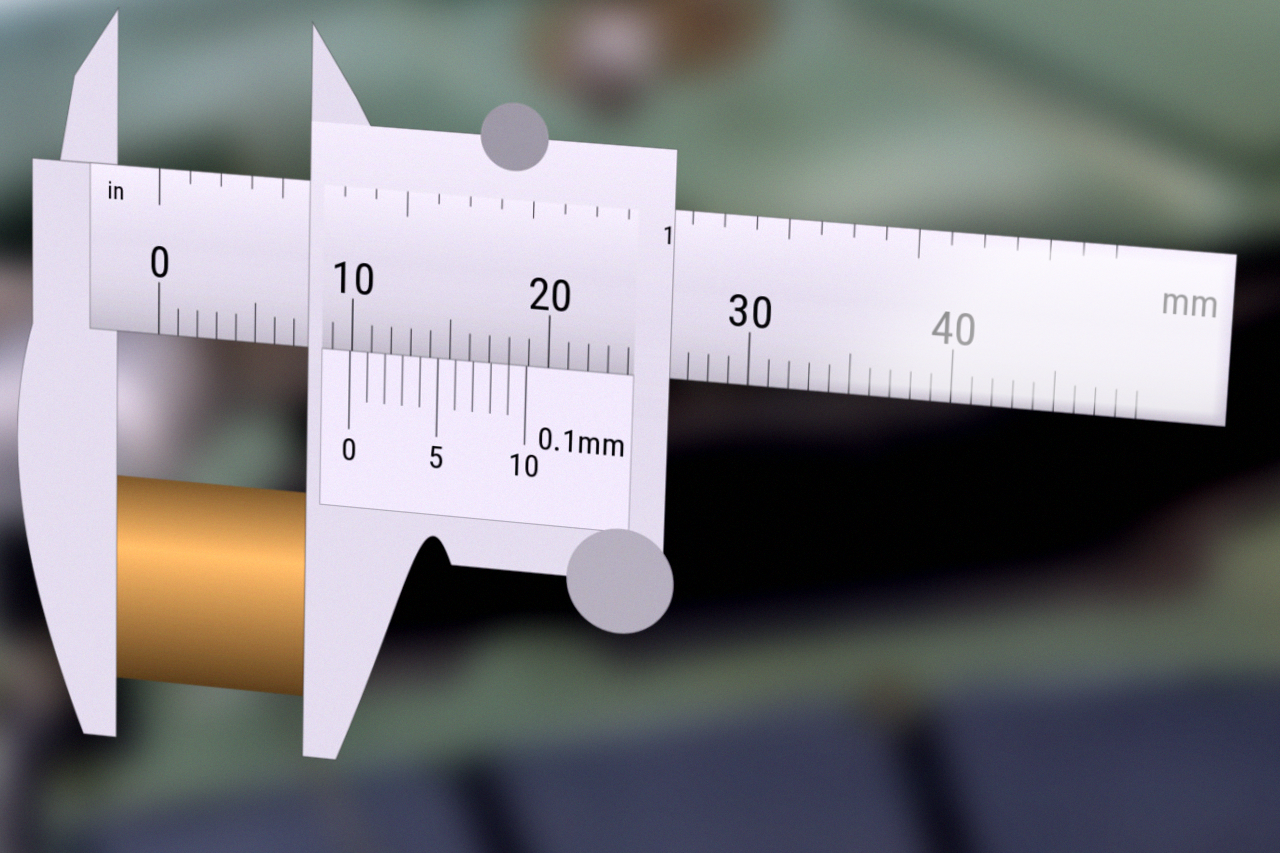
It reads 9.9 mm
